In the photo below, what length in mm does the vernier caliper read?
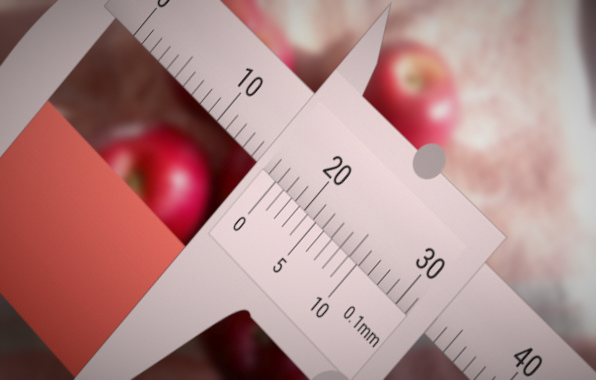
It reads 16.8 mm
